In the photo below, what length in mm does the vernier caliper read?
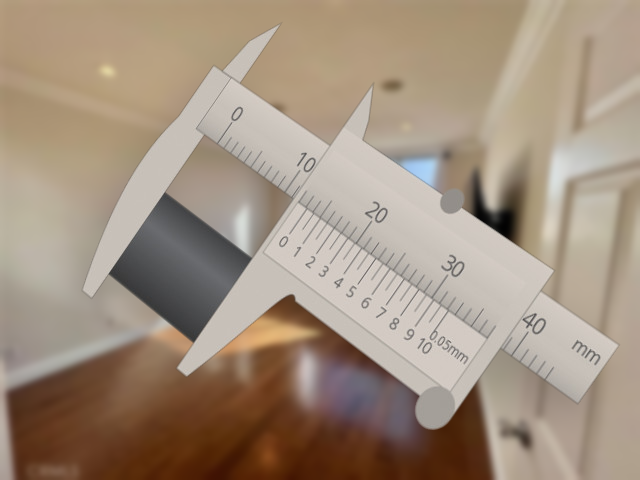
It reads 13.2 mm
